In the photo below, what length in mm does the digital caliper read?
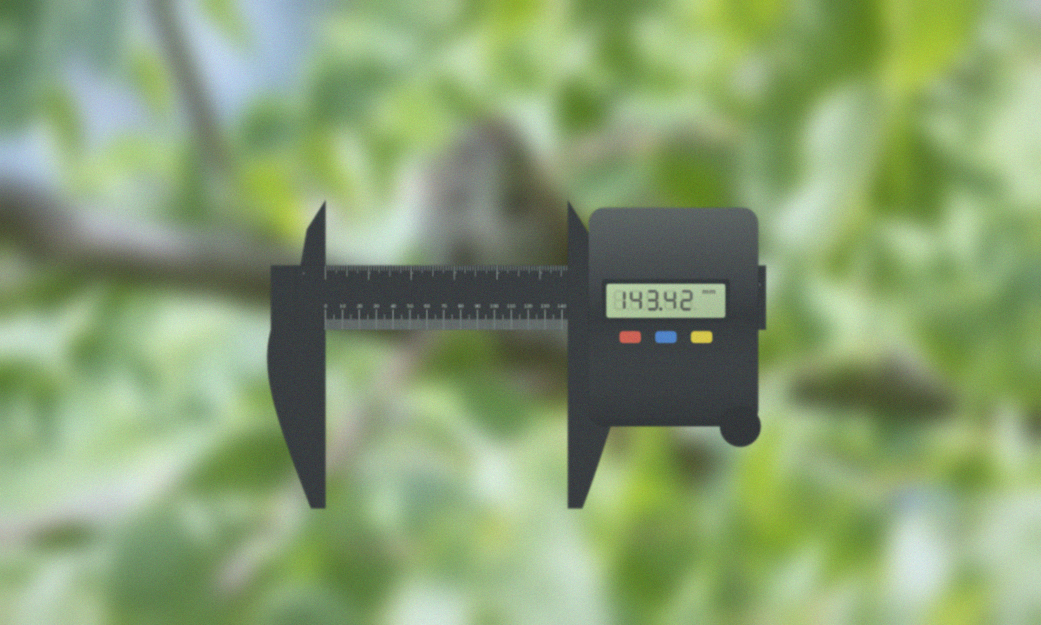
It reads 143.42 mm
